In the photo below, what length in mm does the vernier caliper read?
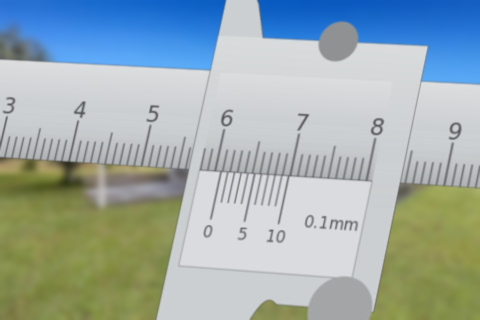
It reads 60.8 mm
